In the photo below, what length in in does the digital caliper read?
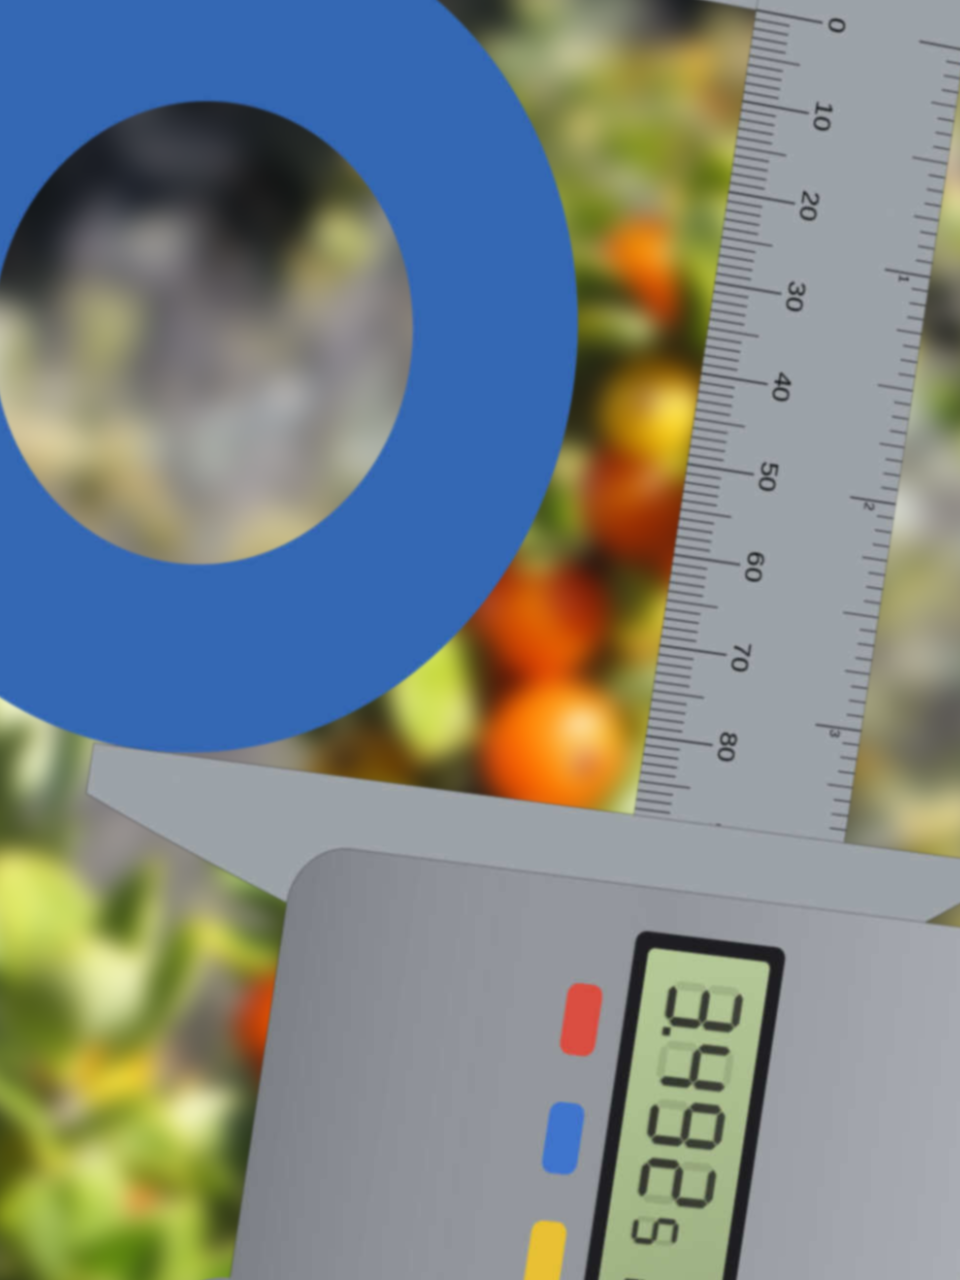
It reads 3.4925 in
